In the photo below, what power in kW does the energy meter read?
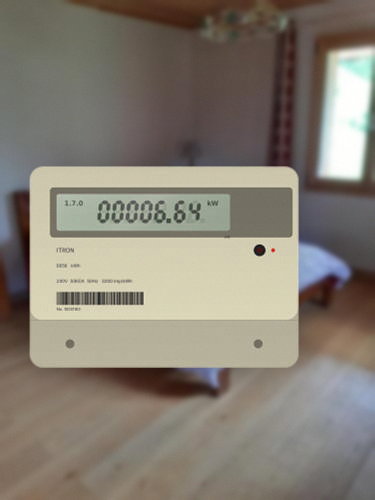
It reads 6.64 kW
